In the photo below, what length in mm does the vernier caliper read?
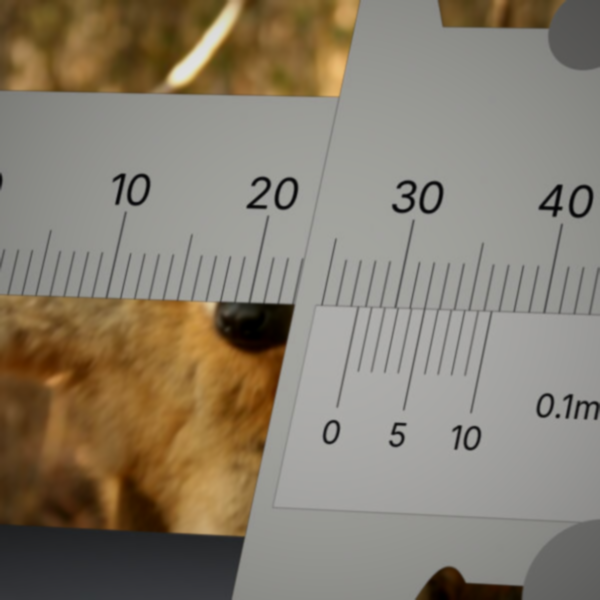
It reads 27.5 mm
